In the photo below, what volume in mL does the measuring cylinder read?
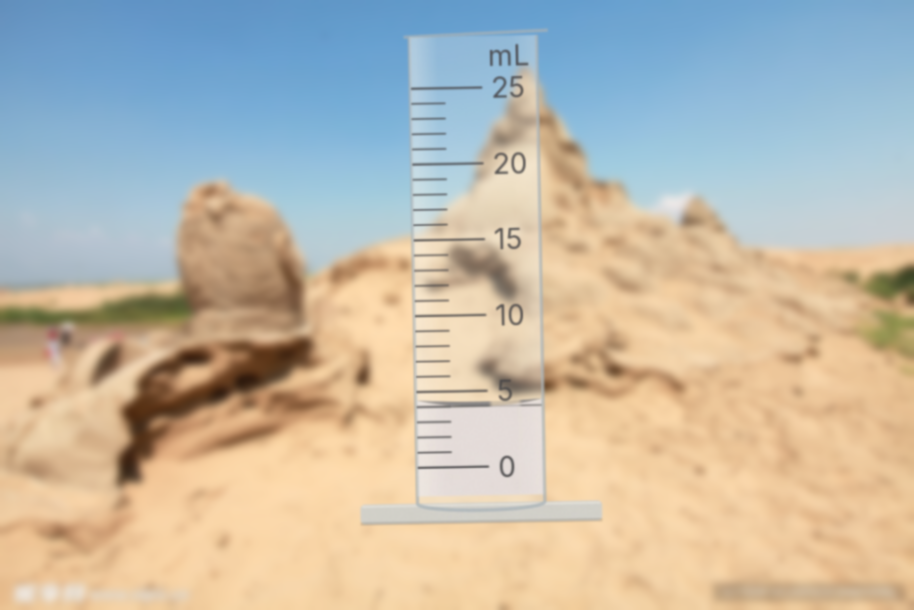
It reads 4 mL
